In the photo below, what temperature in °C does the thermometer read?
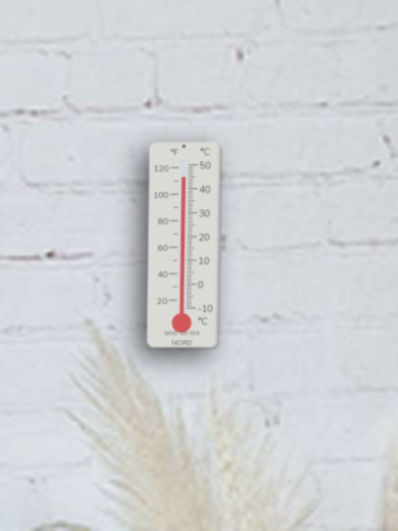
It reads 45 °C
